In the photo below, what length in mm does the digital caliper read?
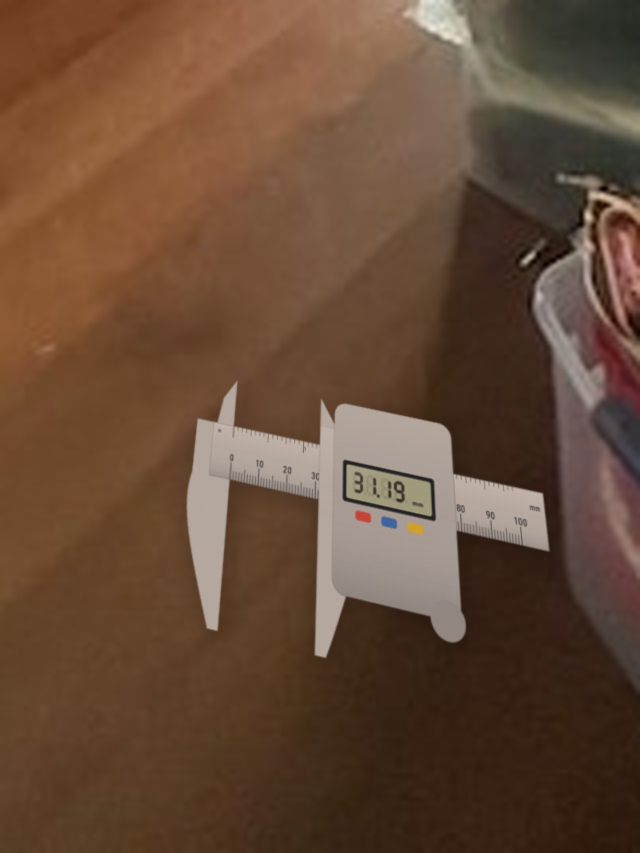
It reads 31.19 mm
